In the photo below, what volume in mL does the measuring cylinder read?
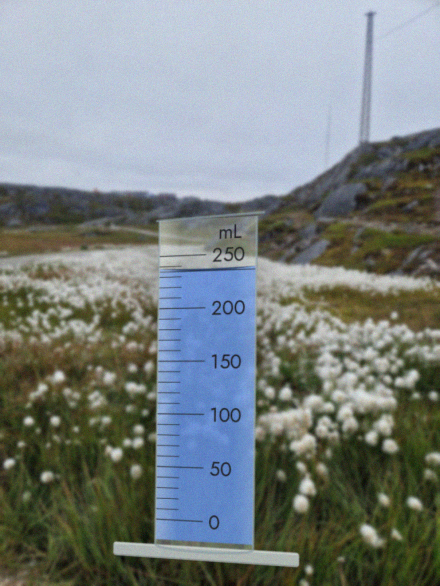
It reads 235 mL
